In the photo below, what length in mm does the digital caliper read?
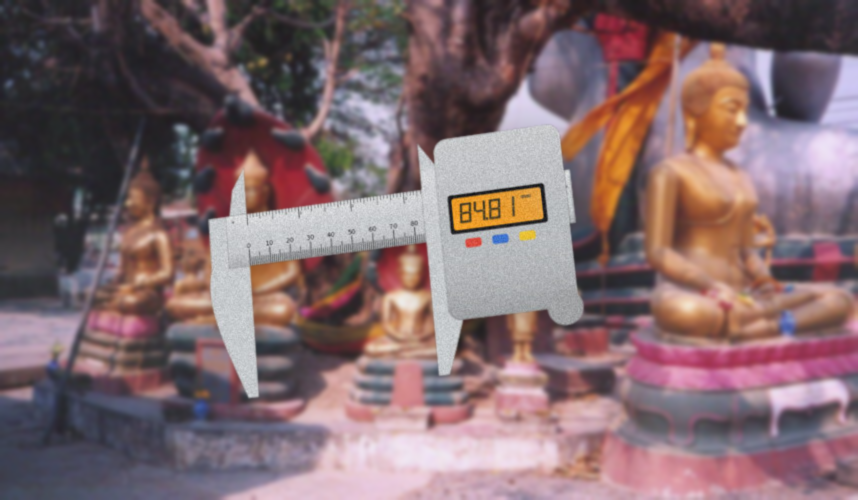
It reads 84.81 mm
